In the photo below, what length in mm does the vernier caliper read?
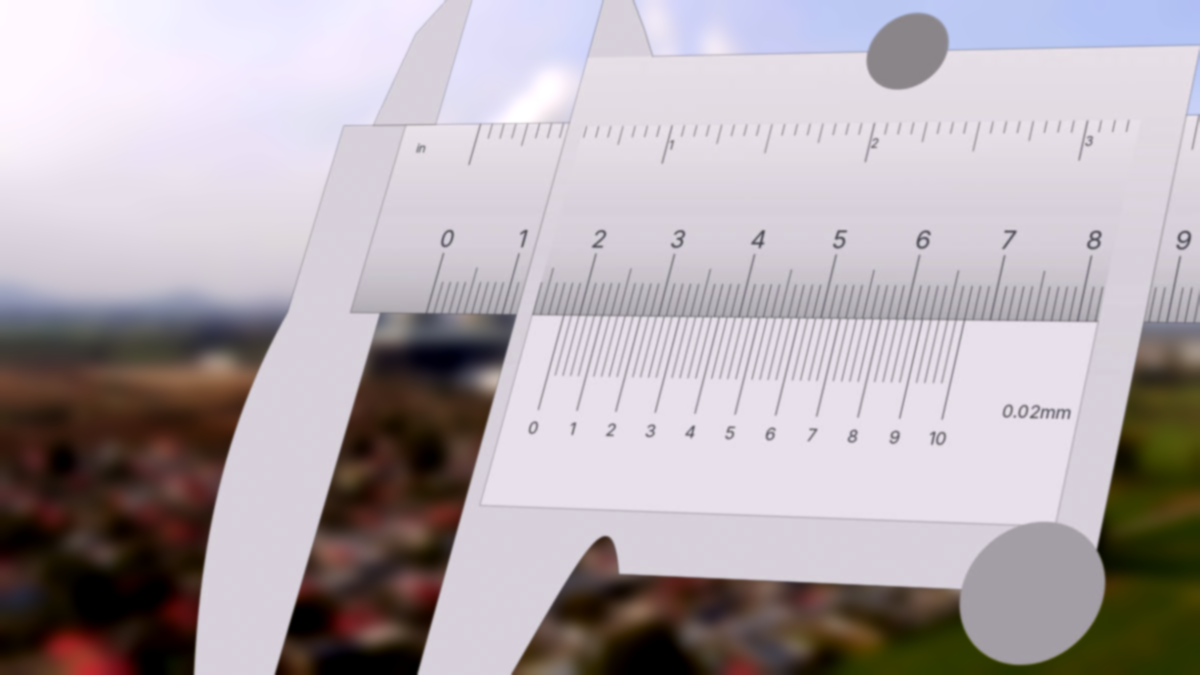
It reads 18.0 mm
